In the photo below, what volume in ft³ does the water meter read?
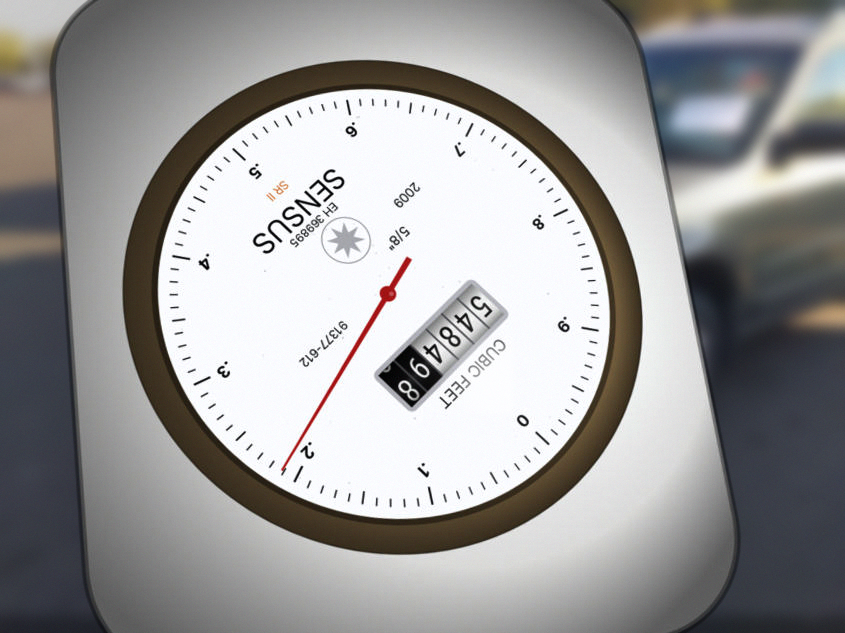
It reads 548498.21 ft³
